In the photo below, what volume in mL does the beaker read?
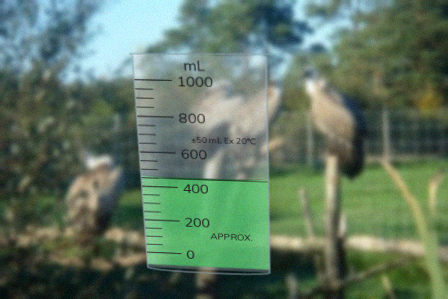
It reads 450 mL
